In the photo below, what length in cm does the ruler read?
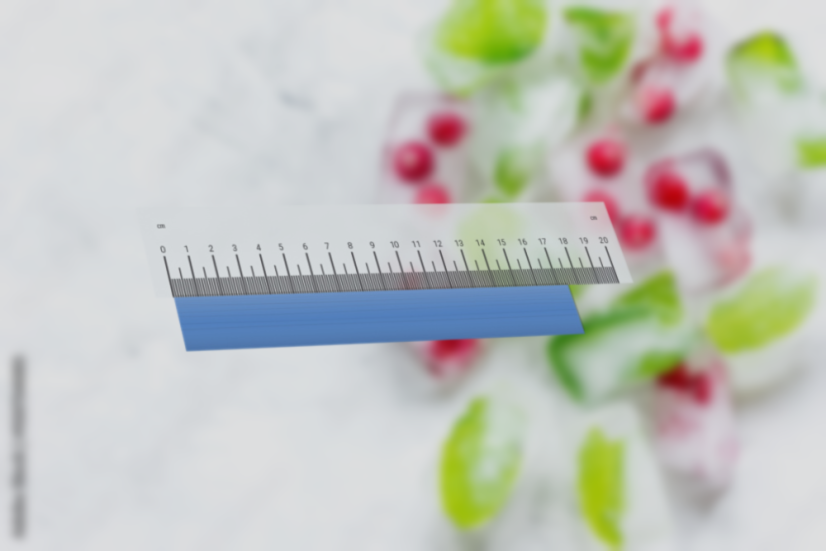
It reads 17.5 cm
